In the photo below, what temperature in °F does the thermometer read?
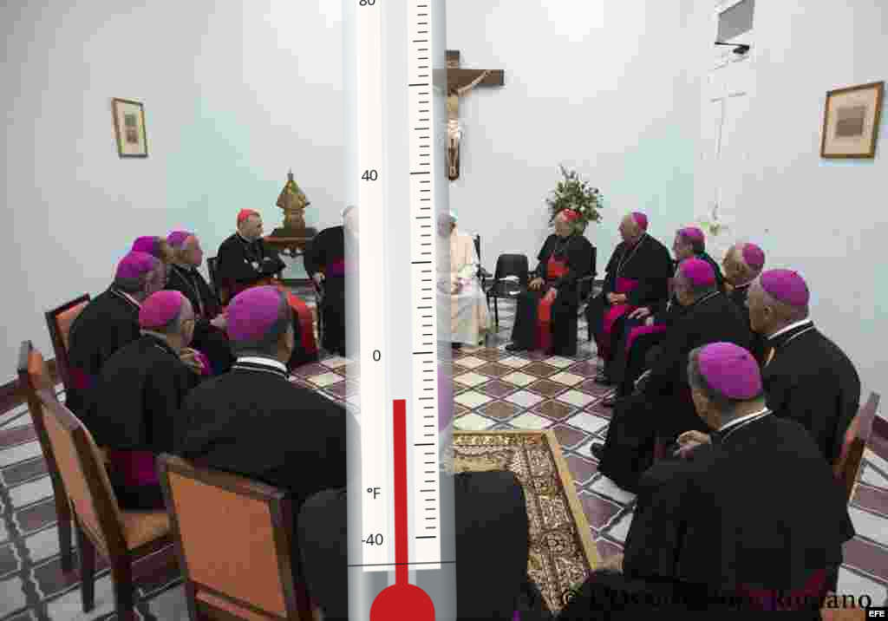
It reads -10 °F
